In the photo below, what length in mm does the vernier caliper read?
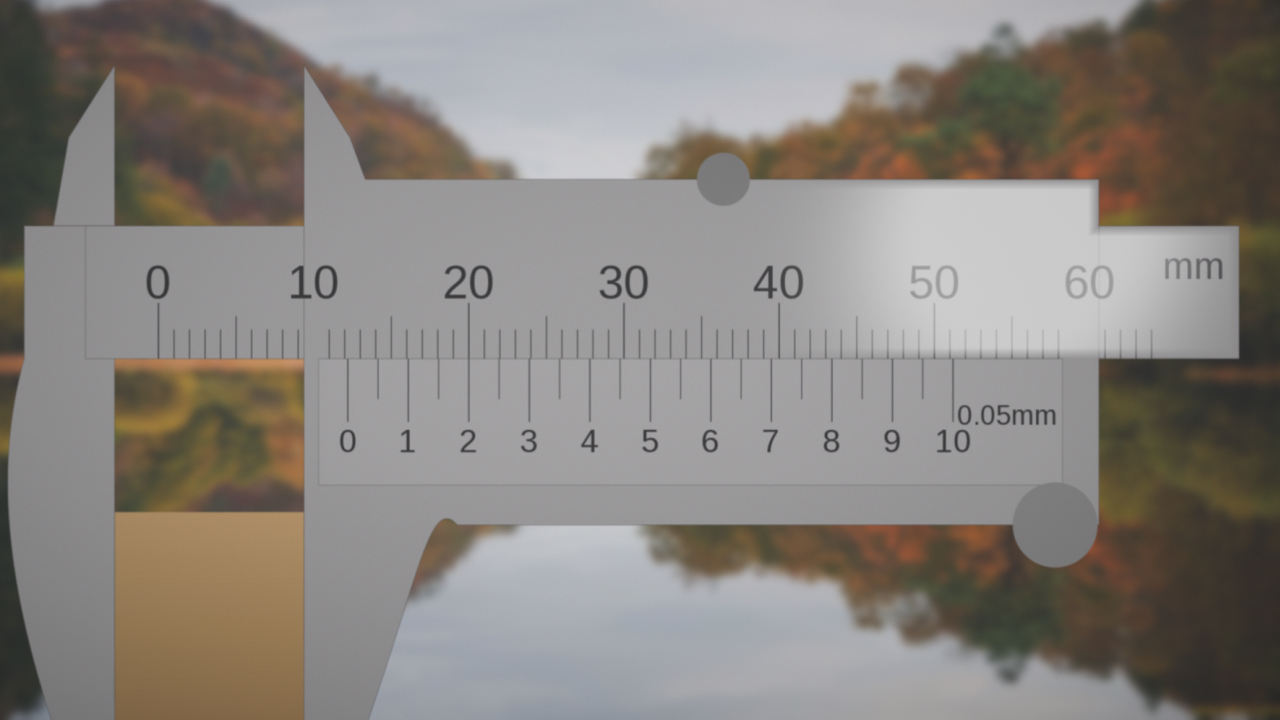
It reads 12.2 mm
